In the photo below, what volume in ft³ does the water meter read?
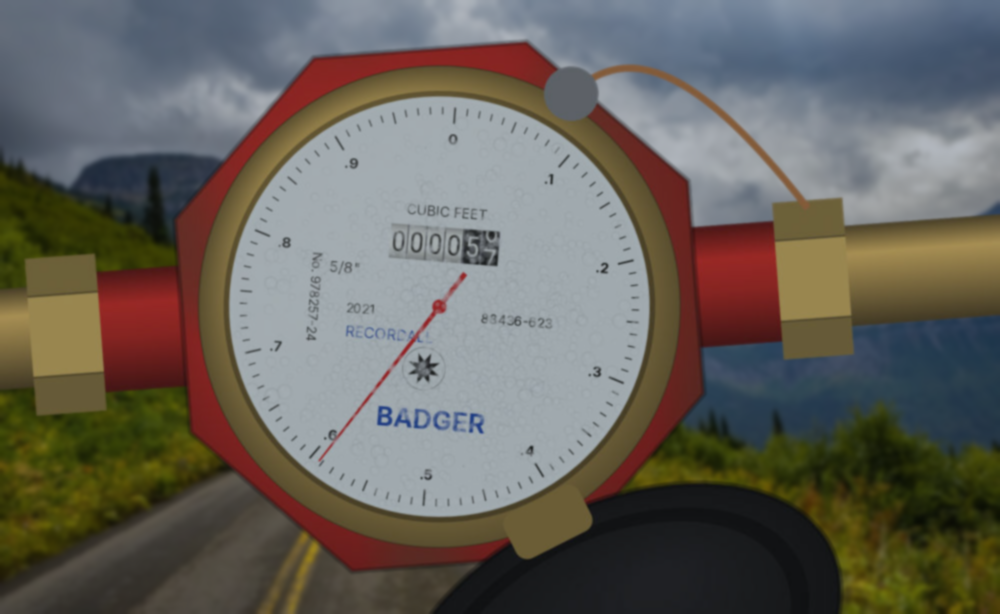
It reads 56.59 ft³
